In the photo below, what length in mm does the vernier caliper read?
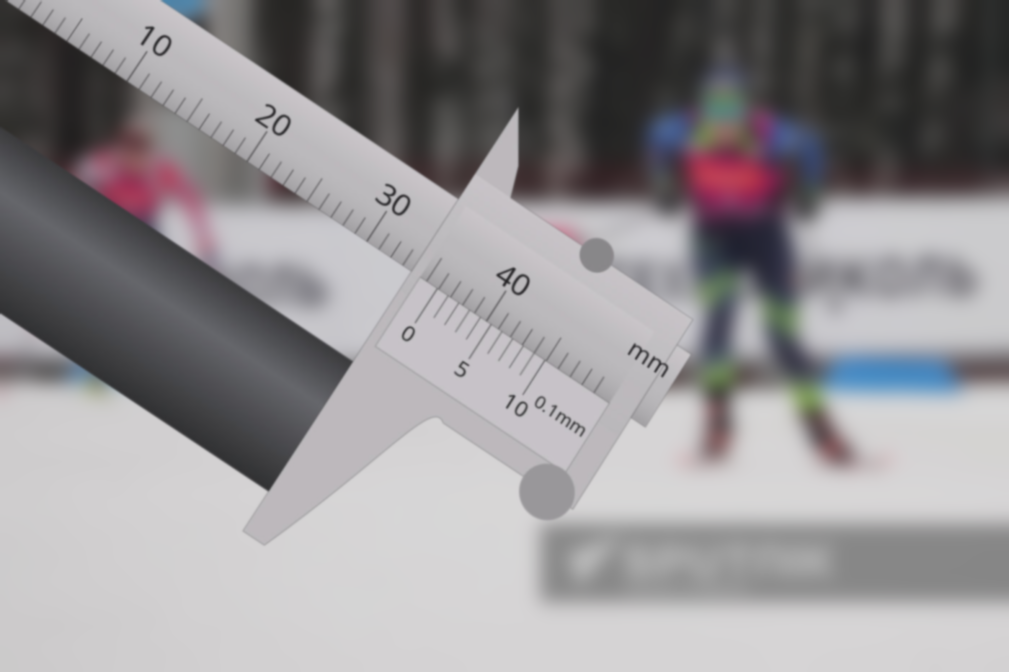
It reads 35.9 mm
